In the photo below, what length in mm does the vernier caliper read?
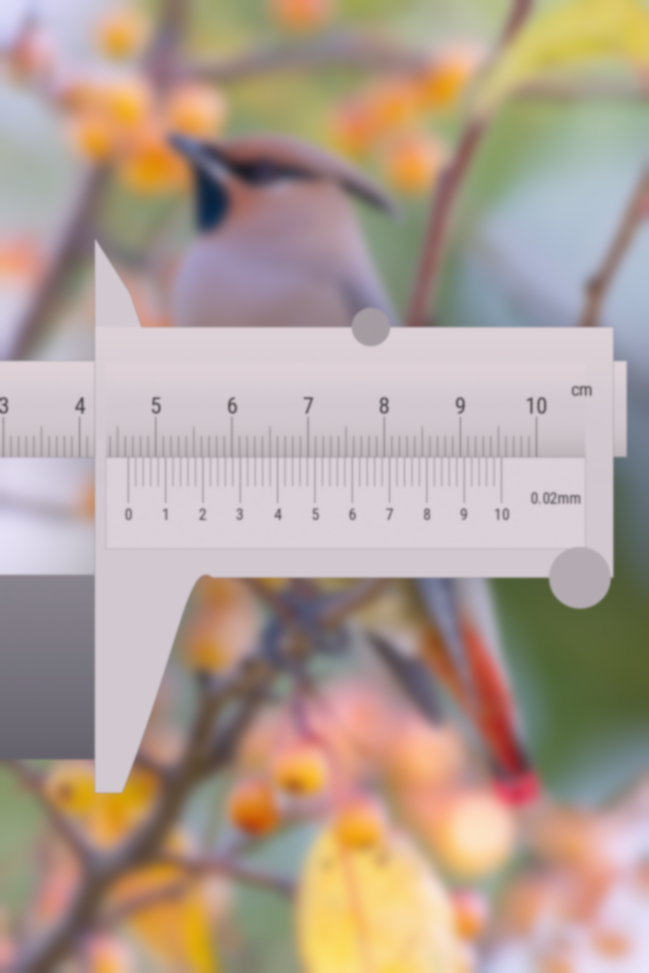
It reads 46.4 mm
